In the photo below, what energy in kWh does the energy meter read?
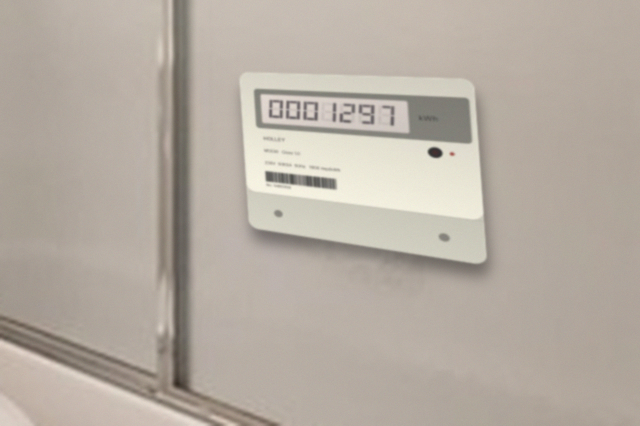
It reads 1297 kWh
